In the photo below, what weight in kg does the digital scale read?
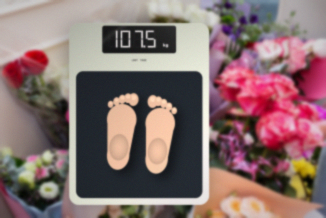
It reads 107.5 kg
